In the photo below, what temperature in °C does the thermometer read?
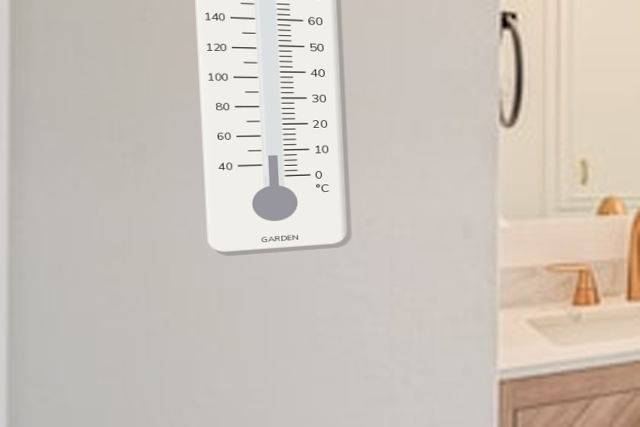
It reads 8 °C
